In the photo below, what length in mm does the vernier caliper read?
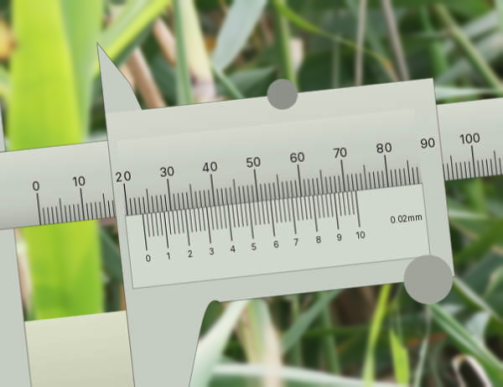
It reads 23.5 mm
